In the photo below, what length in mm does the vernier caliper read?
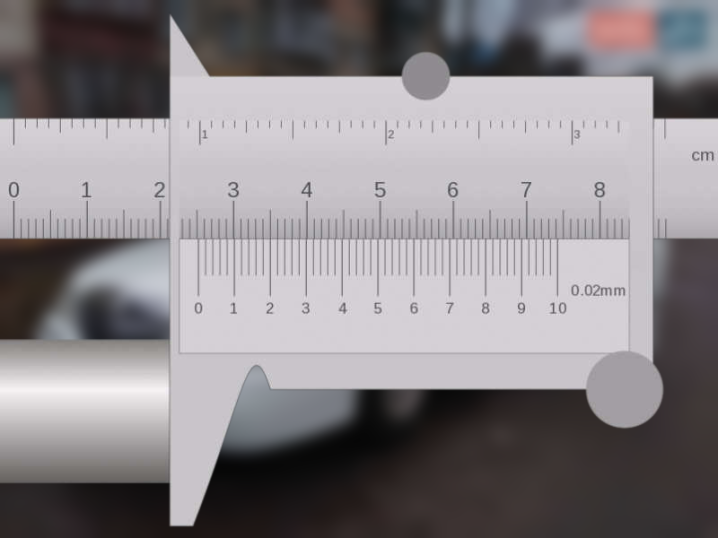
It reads 25.2 mm
